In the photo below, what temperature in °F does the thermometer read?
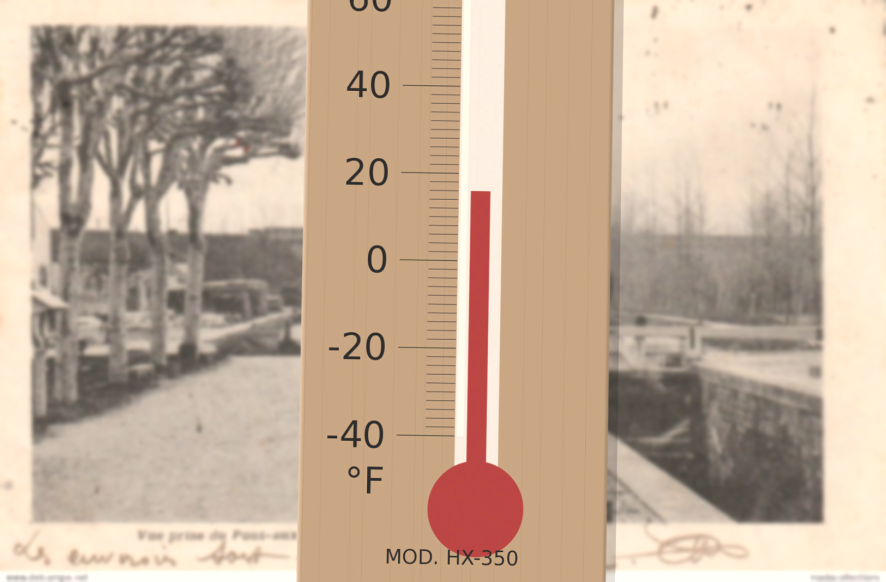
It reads 16 °F
